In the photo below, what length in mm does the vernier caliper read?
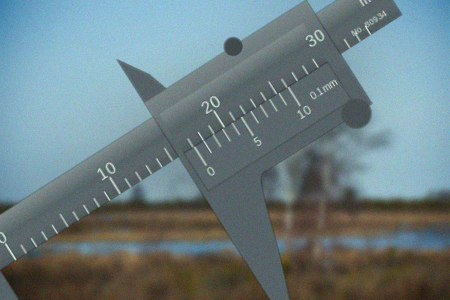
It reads 17.1 mm
